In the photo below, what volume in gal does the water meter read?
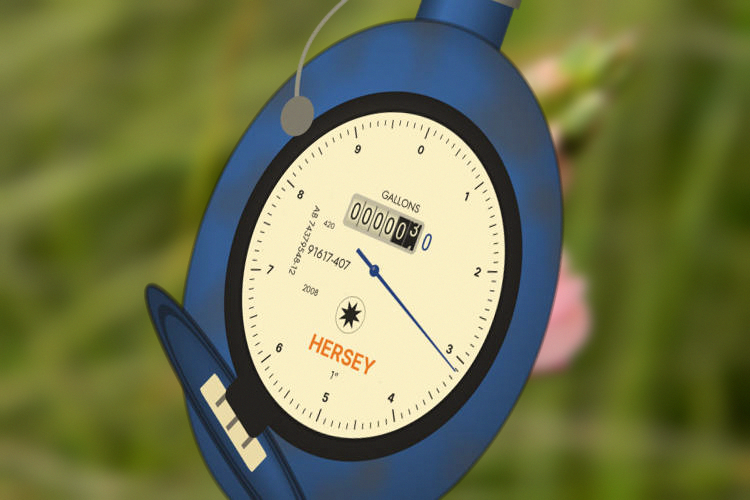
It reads 33.1 gal
